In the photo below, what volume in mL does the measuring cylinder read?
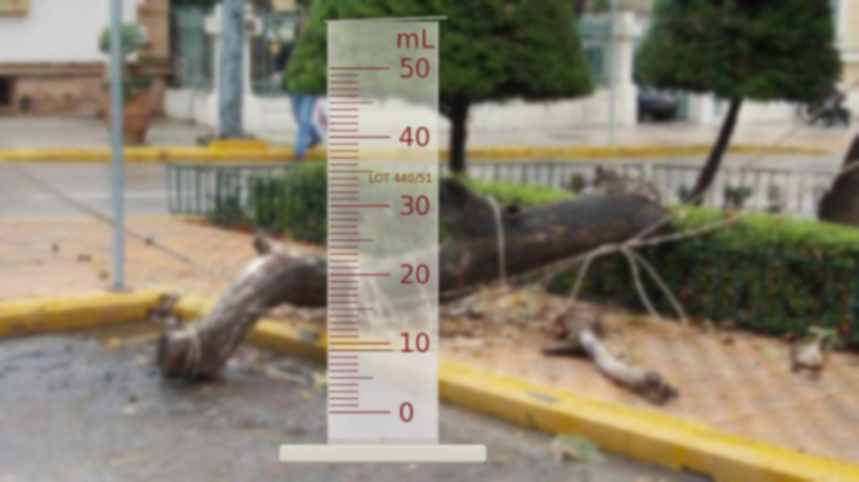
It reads 9 mL
